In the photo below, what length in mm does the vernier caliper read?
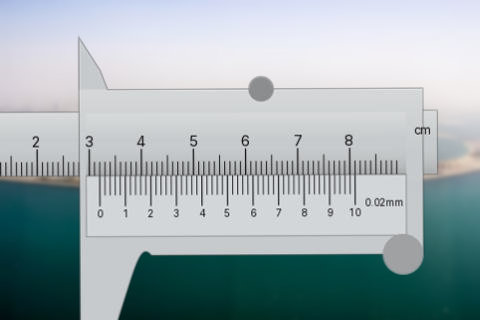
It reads 32.0 mm
